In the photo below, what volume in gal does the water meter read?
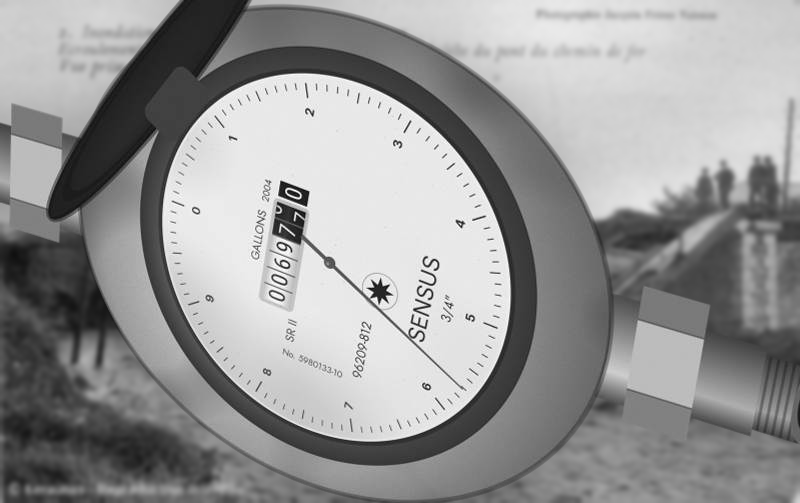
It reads 69765.7 gal
